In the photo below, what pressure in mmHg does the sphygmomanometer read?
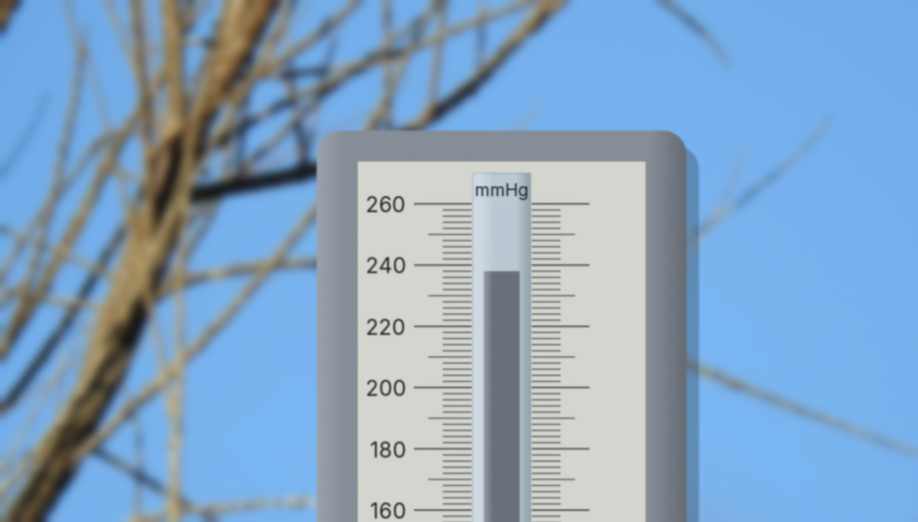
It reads 238 mmHg
